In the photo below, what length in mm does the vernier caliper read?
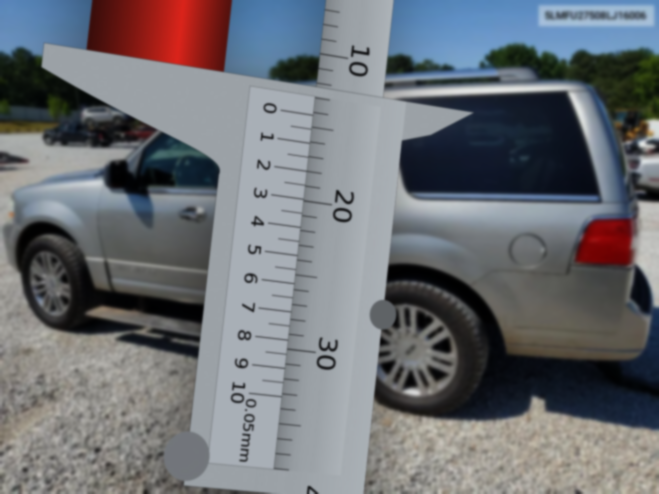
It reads 14.2 mm
